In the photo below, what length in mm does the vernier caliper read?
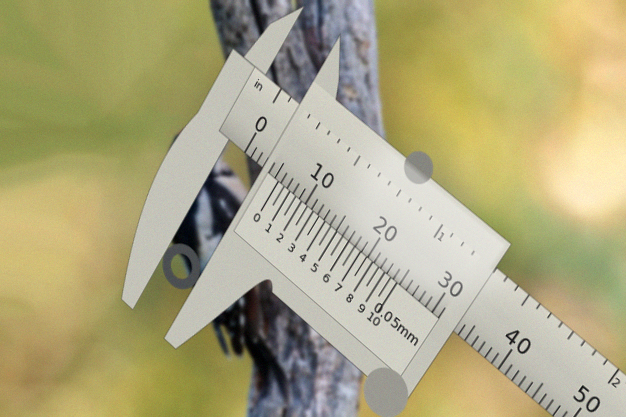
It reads 5.6 mm
